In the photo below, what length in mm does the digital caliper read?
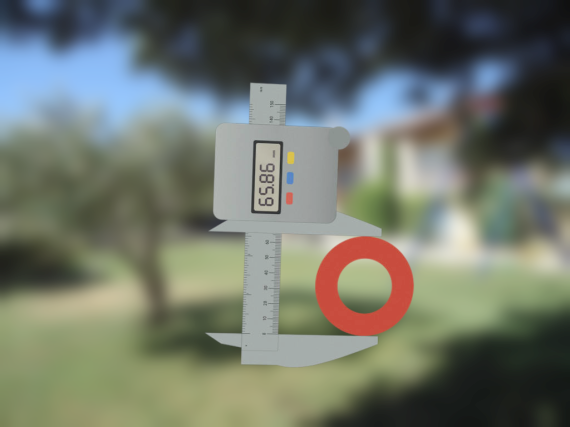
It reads 65.86 mm
